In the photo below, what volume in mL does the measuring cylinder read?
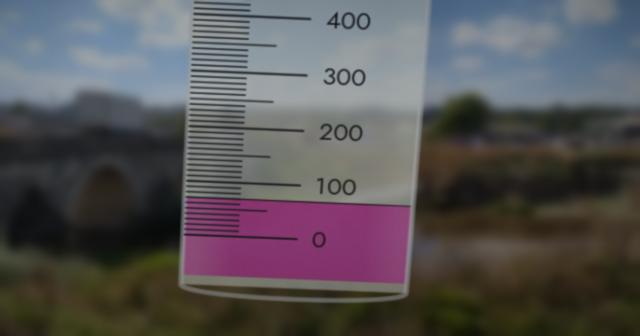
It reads 70 mL
